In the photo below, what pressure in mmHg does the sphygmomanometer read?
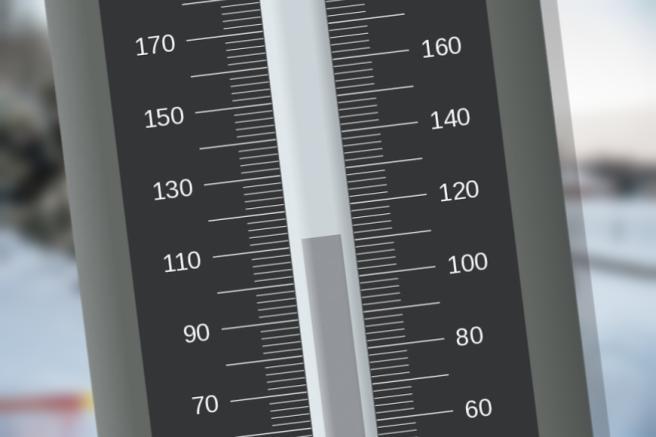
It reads 112 mmHg
